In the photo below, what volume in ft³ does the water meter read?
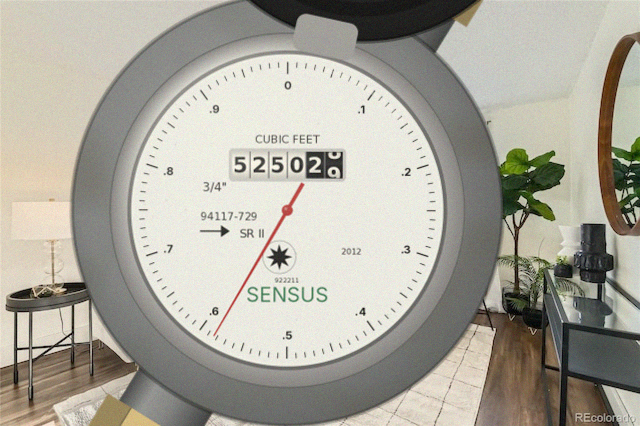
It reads 525028.58 ft³
